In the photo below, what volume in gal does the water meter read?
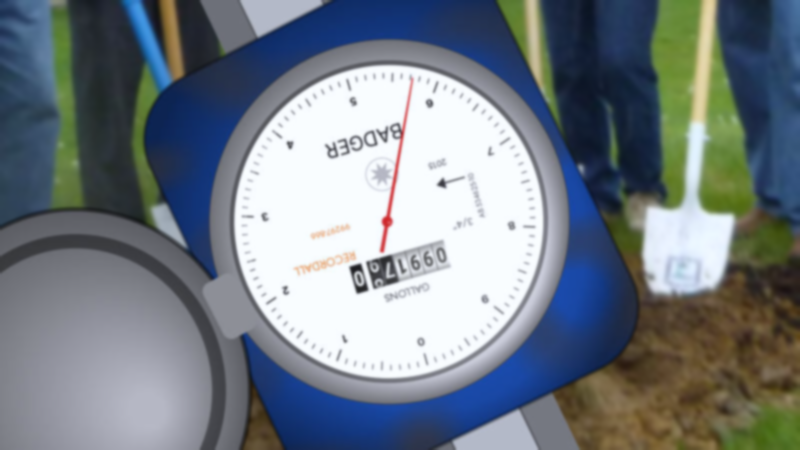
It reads 991785.7 gal
